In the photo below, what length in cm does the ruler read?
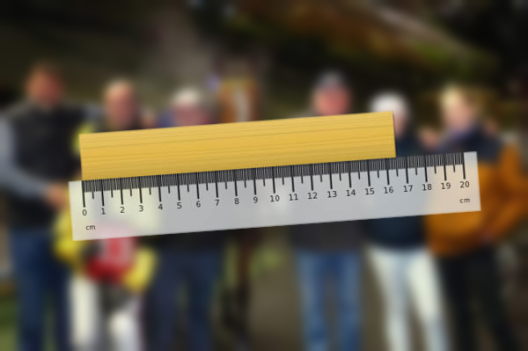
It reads 16.5 cm
